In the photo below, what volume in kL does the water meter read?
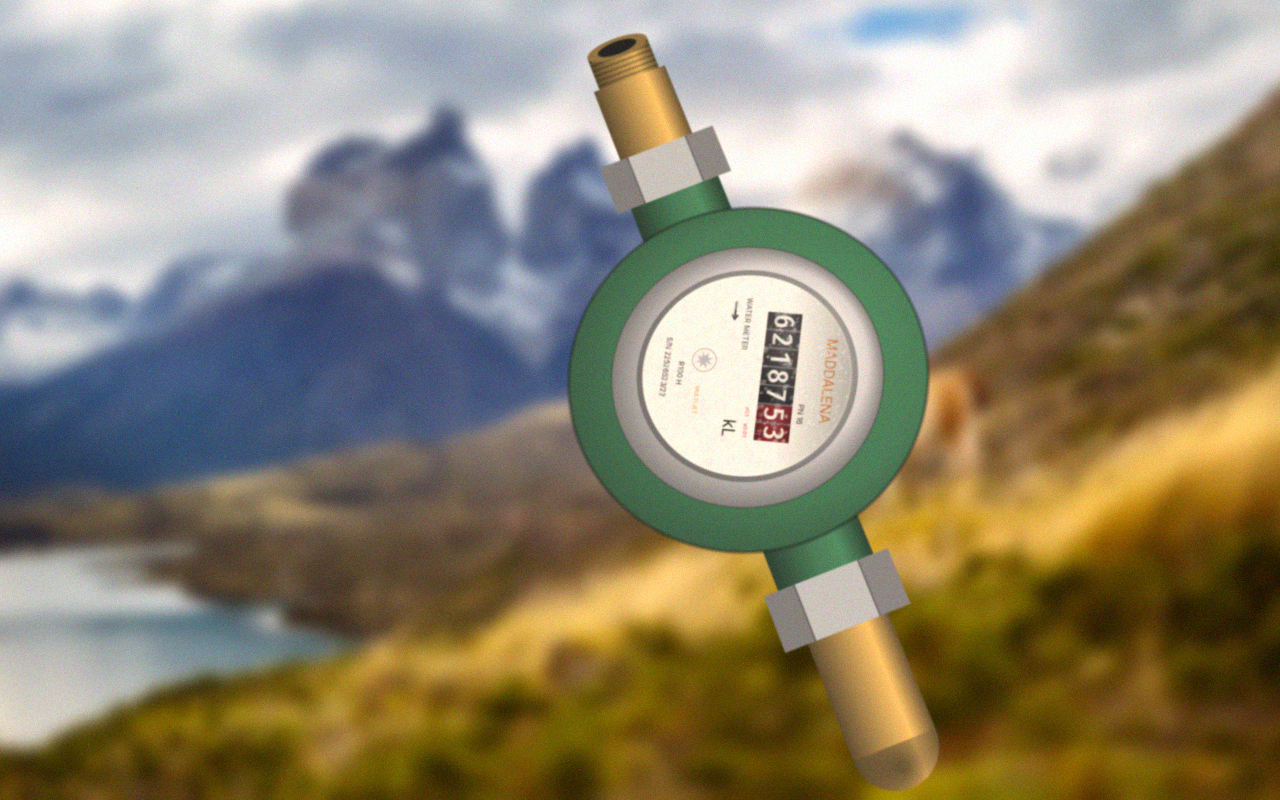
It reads 62187.53 kL
